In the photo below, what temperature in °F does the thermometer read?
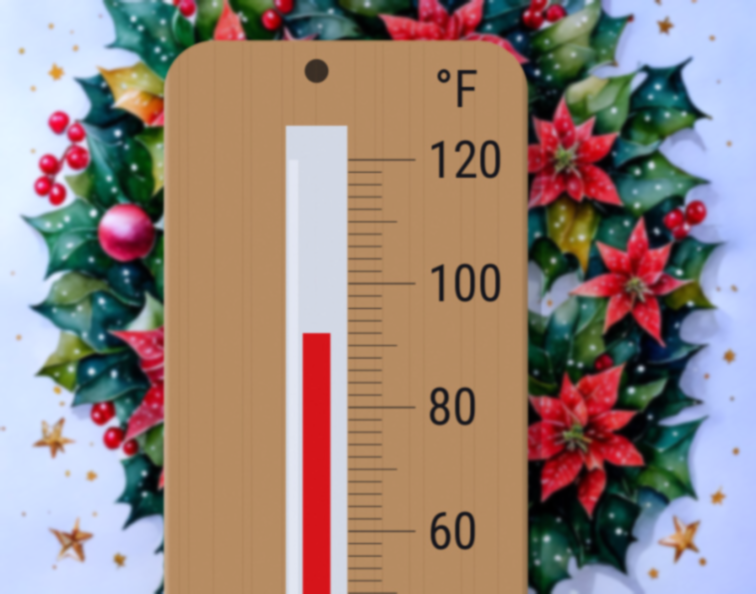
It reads 92 °F
